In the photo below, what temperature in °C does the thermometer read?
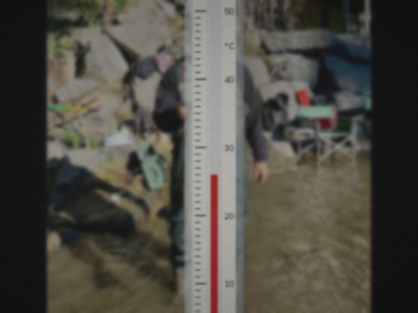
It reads 26 °C
